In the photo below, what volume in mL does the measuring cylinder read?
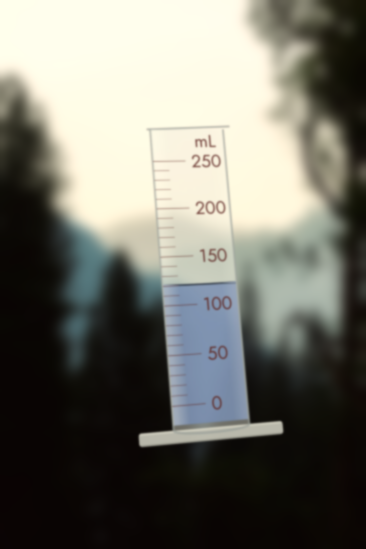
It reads 120 mL
